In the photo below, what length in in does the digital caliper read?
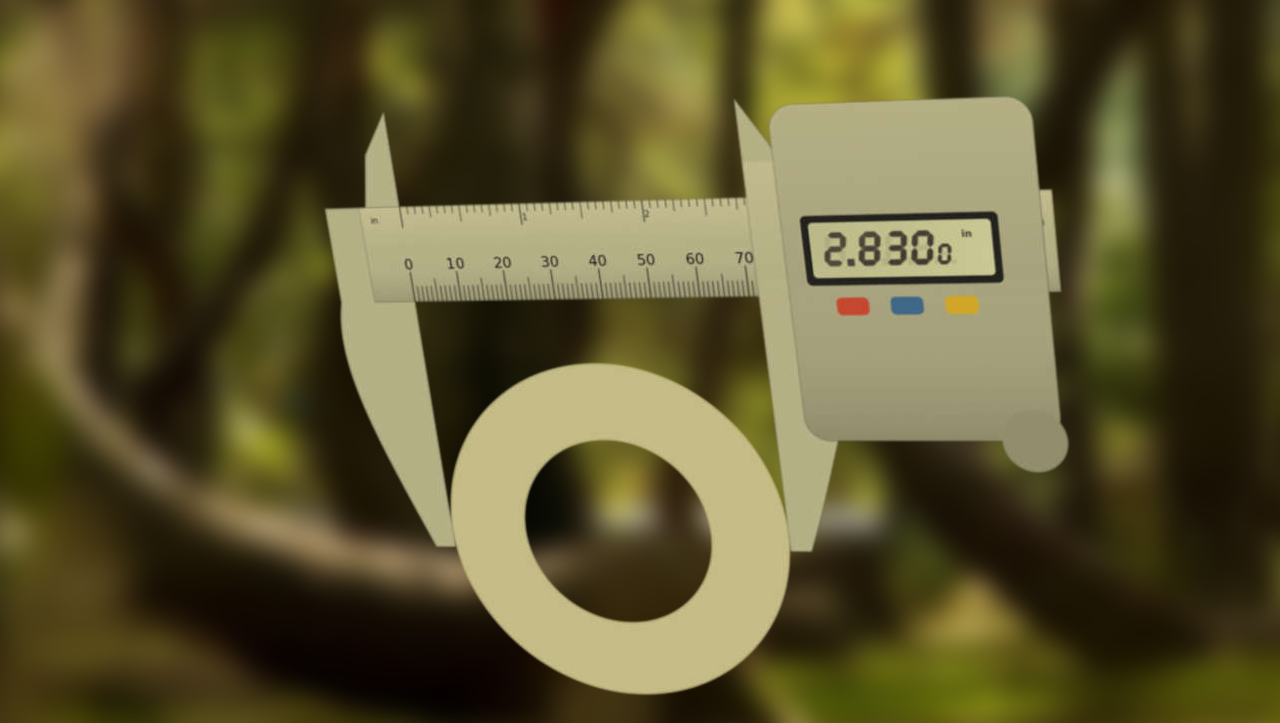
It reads 2.8300 in
